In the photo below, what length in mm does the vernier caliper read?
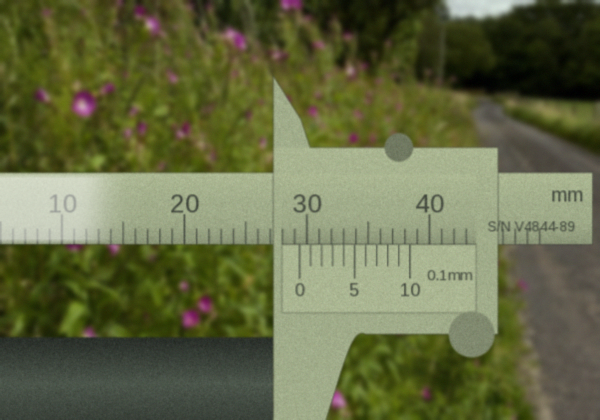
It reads 29.4 mm
